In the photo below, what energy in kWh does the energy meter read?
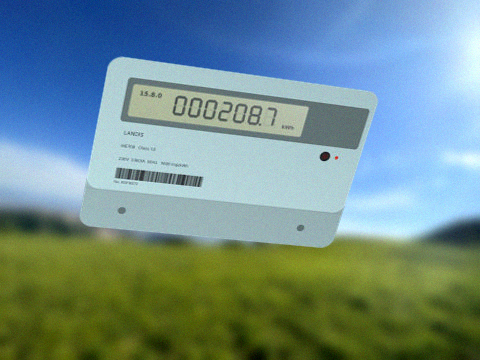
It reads 208.7 kWh
